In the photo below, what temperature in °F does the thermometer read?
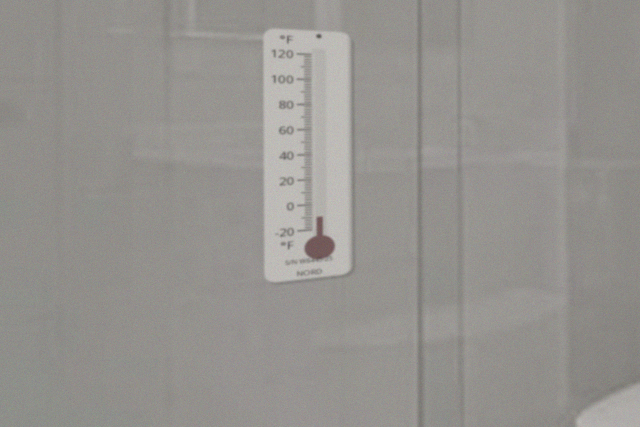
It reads -10 °F
